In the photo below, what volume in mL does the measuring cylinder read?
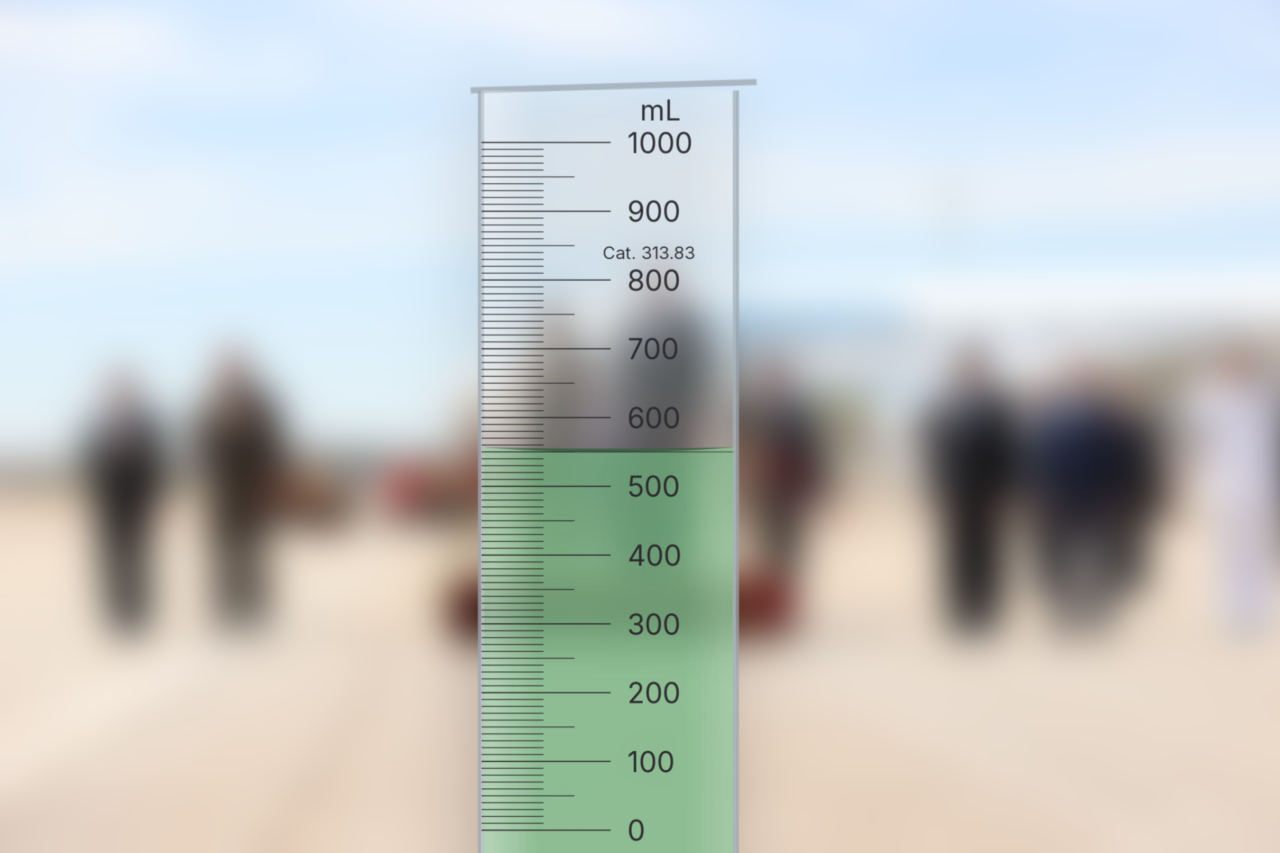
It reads 550 mL
